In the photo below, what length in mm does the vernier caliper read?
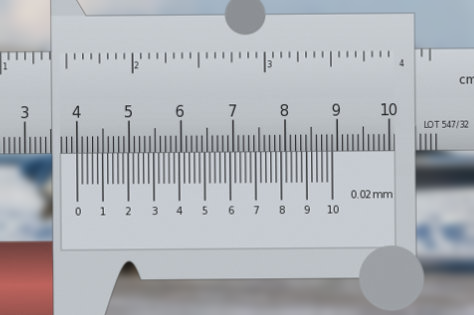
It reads 40.0 mm
